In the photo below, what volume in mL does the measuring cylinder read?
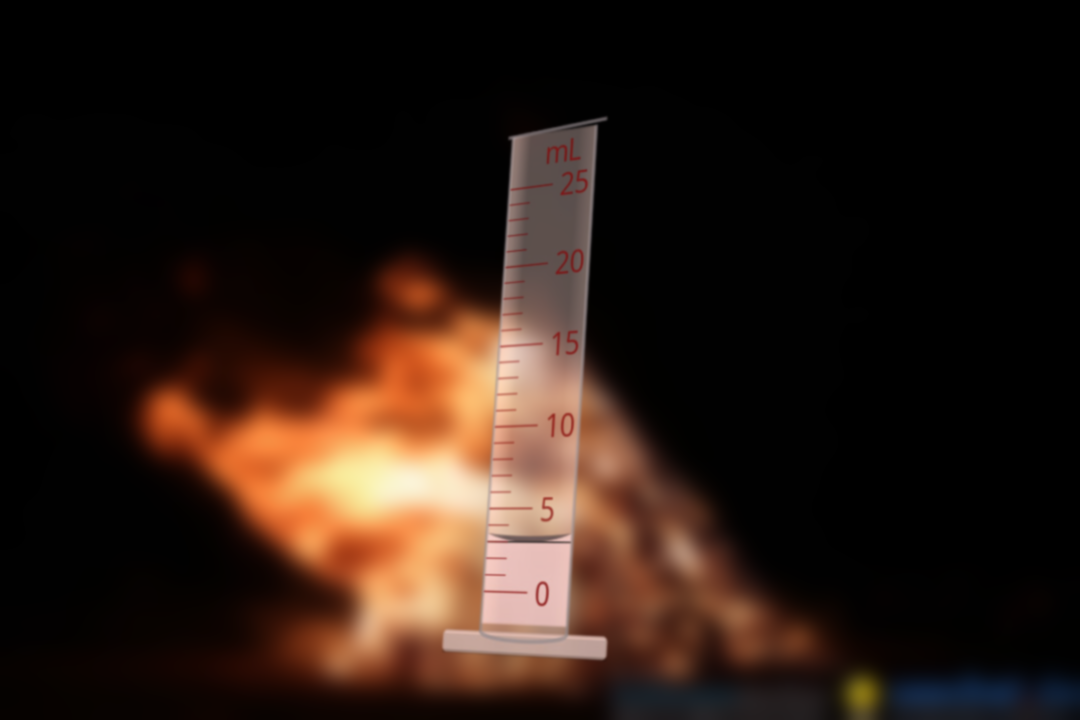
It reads 3 mL
